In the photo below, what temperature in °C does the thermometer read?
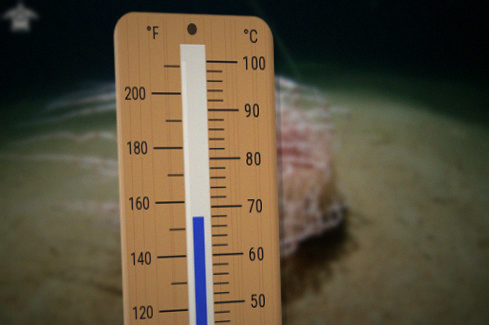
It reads 68 °C
